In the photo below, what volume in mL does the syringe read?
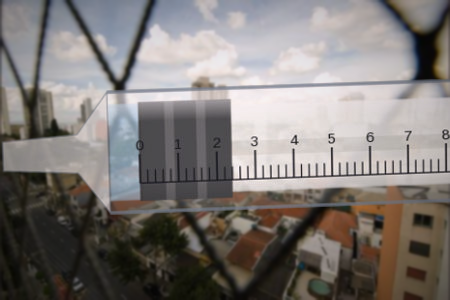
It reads 0 mL
